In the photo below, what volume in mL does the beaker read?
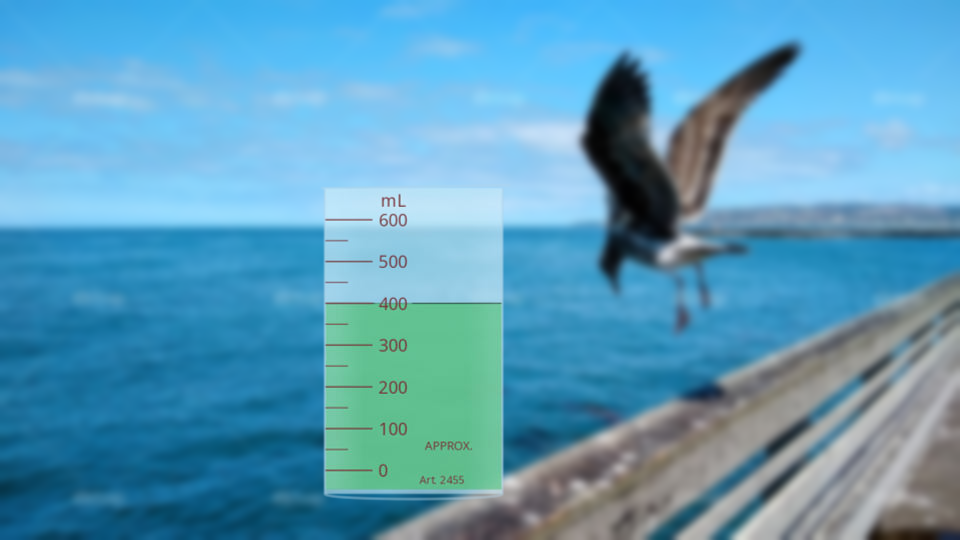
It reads 400 mL
